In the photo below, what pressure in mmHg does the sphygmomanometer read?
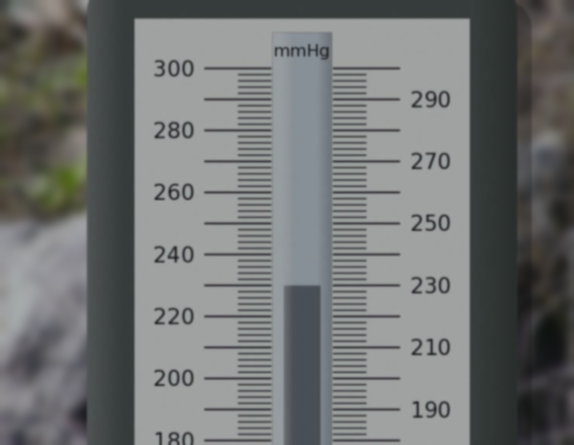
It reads 230 mmHg
